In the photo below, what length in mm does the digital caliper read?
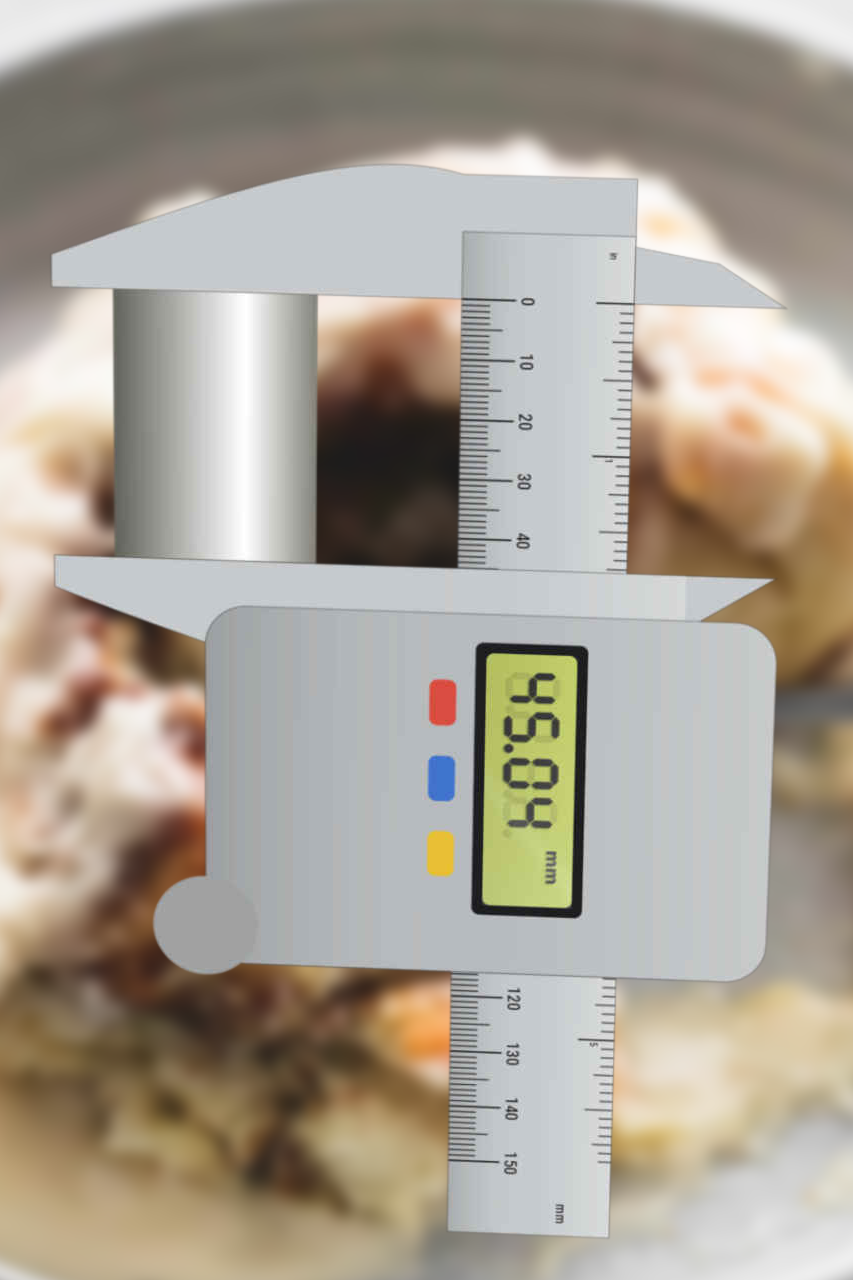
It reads 45.04 mm
